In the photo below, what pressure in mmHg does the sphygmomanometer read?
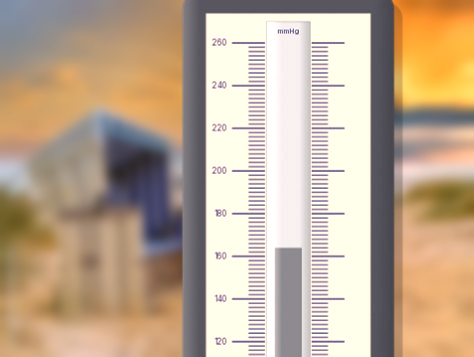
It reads 164 mmHg
